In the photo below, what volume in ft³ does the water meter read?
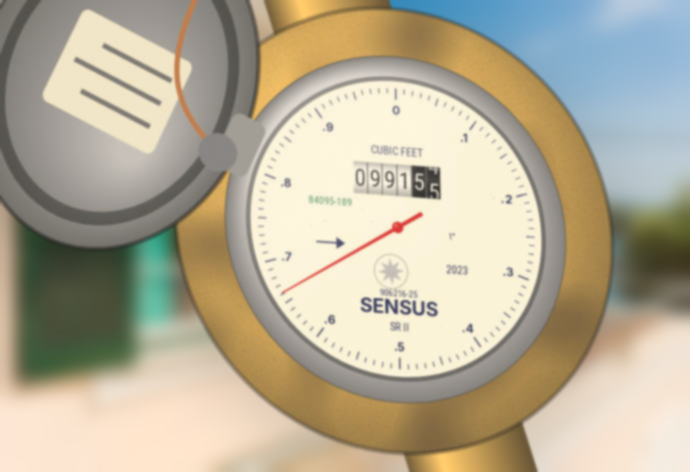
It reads 99154.66 ft³
